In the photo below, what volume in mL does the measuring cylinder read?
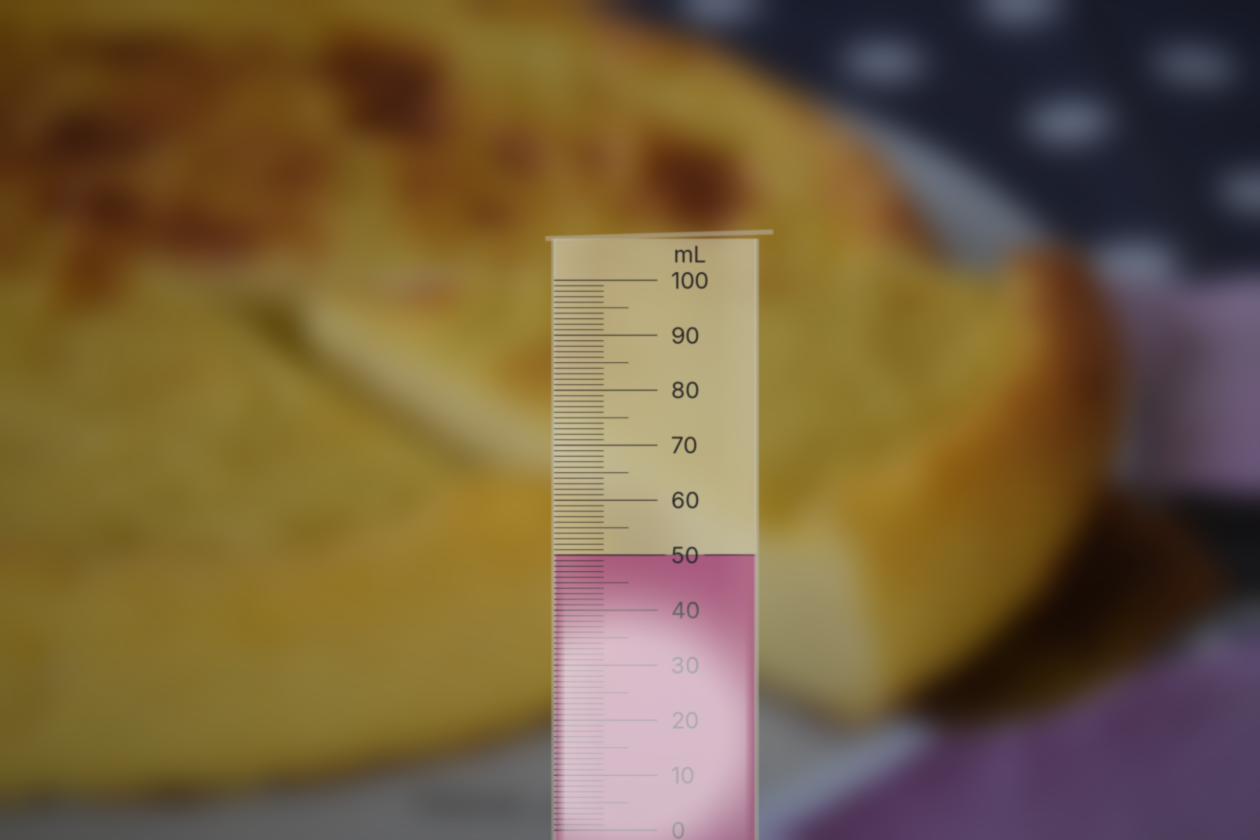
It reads 50 mL
